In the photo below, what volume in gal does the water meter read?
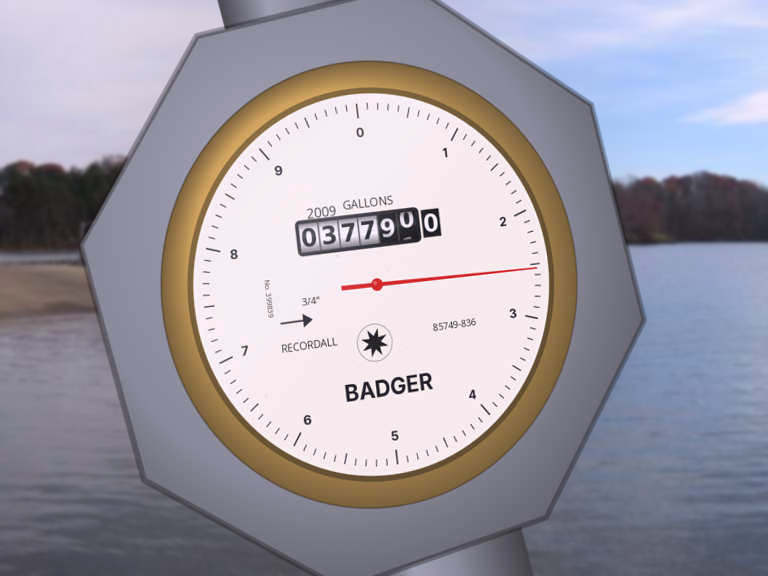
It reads 377902.5 gal
